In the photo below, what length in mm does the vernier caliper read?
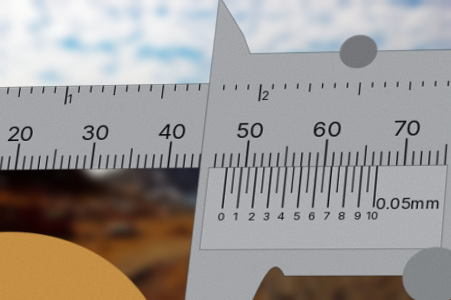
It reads 47.6 mm
